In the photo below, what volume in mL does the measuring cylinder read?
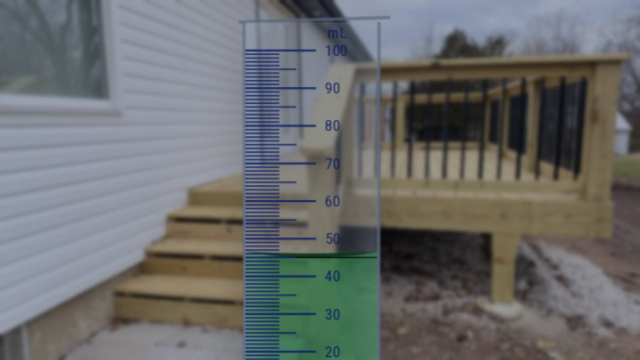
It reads 45 mL
